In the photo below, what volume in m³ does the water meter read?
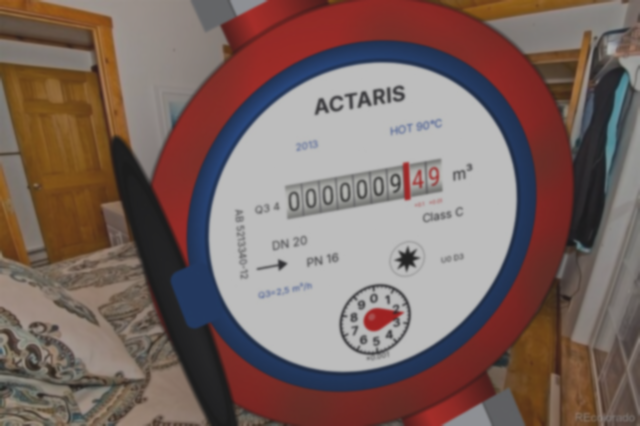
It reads 9.492 m³
